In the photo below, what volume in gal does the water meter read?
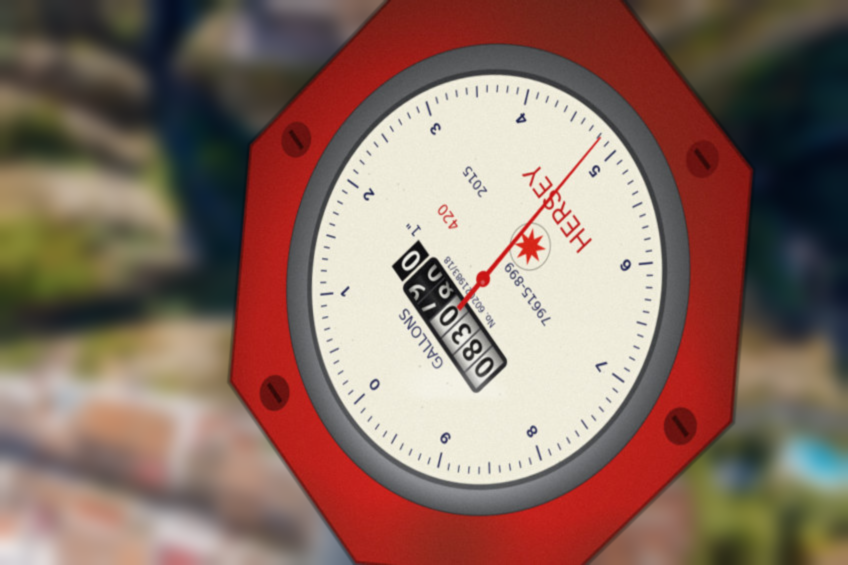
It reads 830794.8 gal
